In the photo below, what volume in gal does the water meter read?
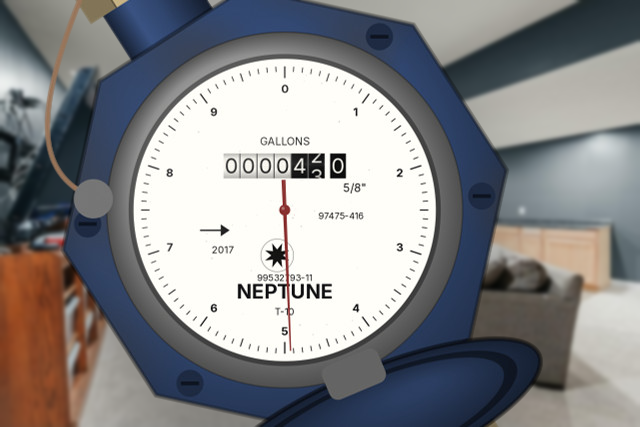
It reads 424.9 gal
